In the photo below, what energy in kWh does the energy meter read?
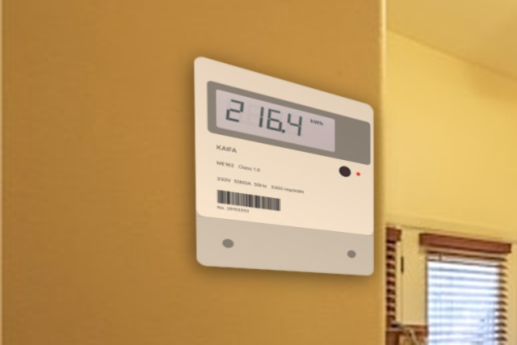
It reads 216.4 kWh
